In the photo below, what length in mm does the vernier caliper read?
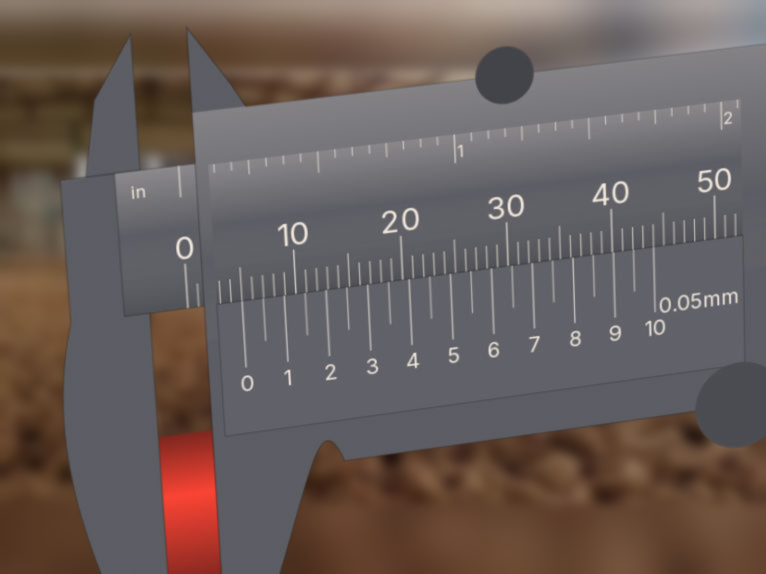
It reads 5.0 mm
